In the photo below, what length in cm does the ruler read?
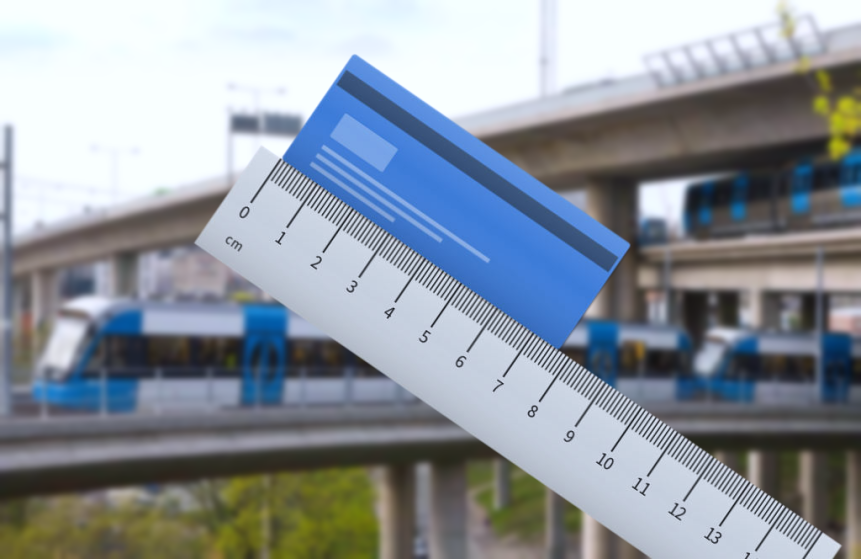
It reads 7.7 cm
